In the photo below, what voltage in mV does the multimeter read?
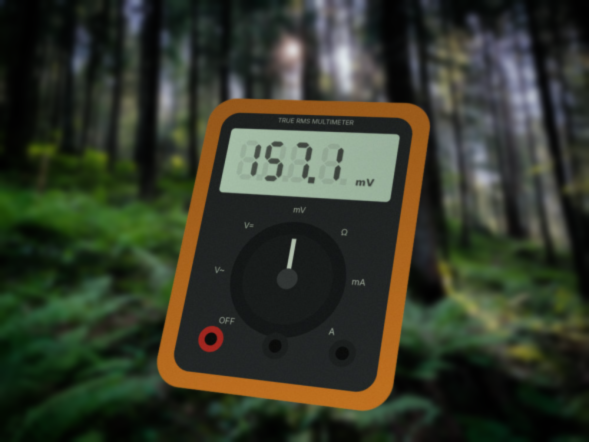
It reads 157.1 mV
